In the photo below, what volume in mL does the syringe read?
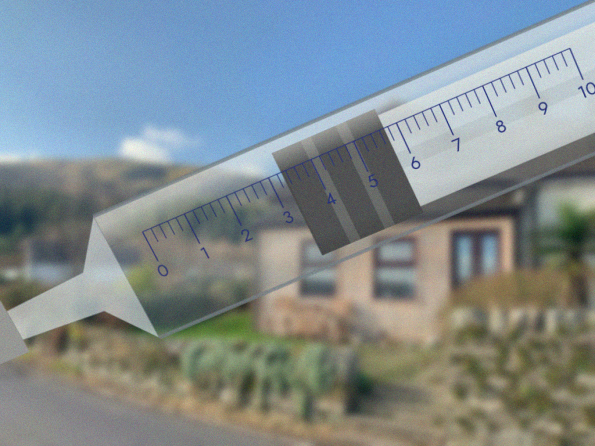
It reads 3.3 mL
